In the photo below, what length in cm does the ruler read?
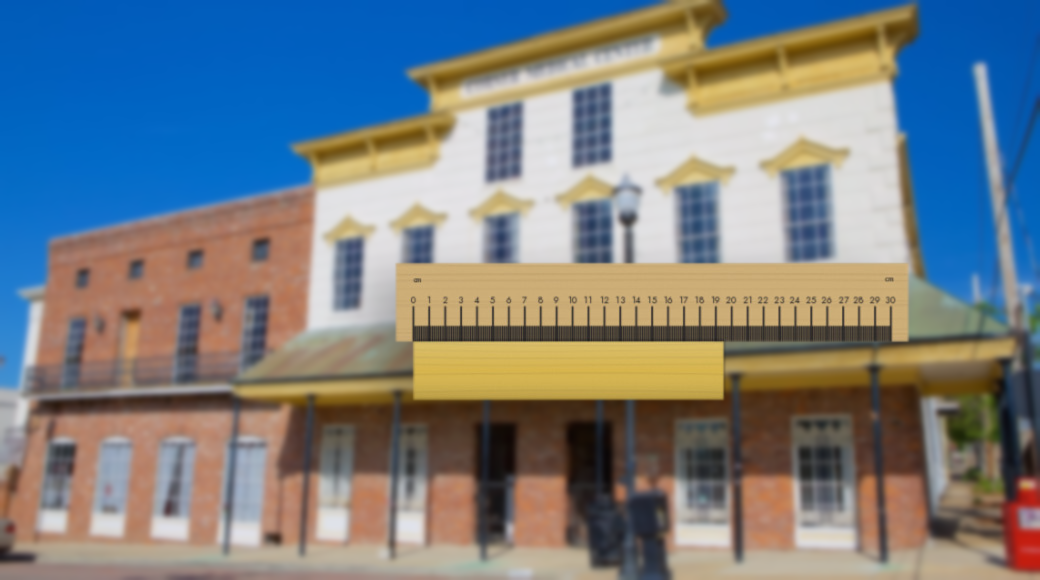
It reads 19.5 cm
